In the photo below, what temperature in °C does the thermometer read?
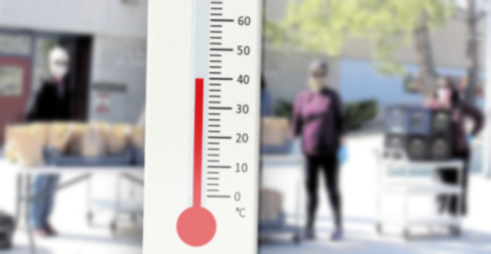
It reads 40 °C
